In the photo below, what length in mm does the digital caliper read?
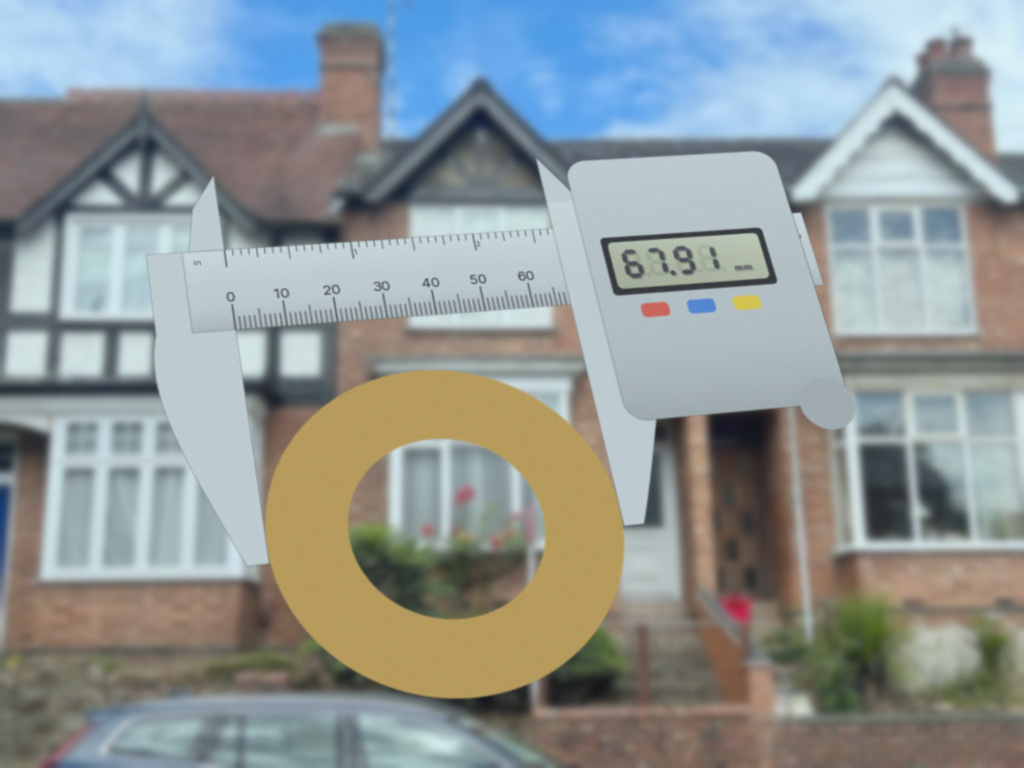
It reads 67.91 mm
